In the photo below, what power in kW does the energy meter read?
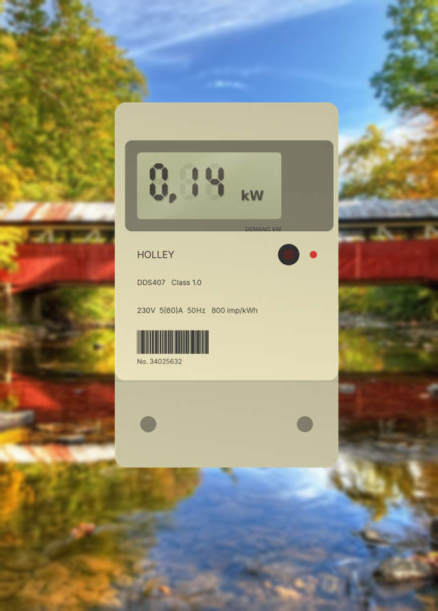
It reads 0.14 kW
